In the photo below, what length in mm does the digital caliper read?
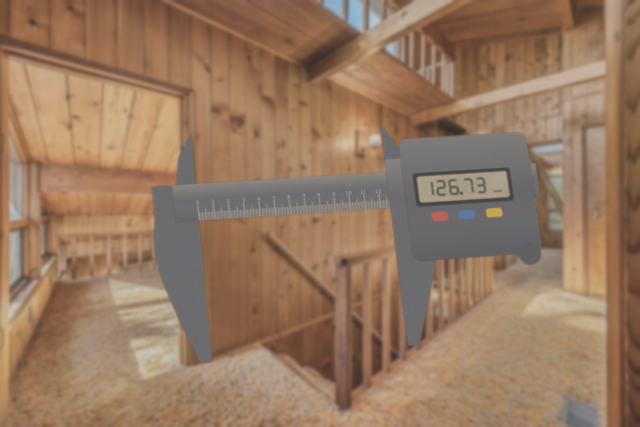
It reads 126.73 mm
